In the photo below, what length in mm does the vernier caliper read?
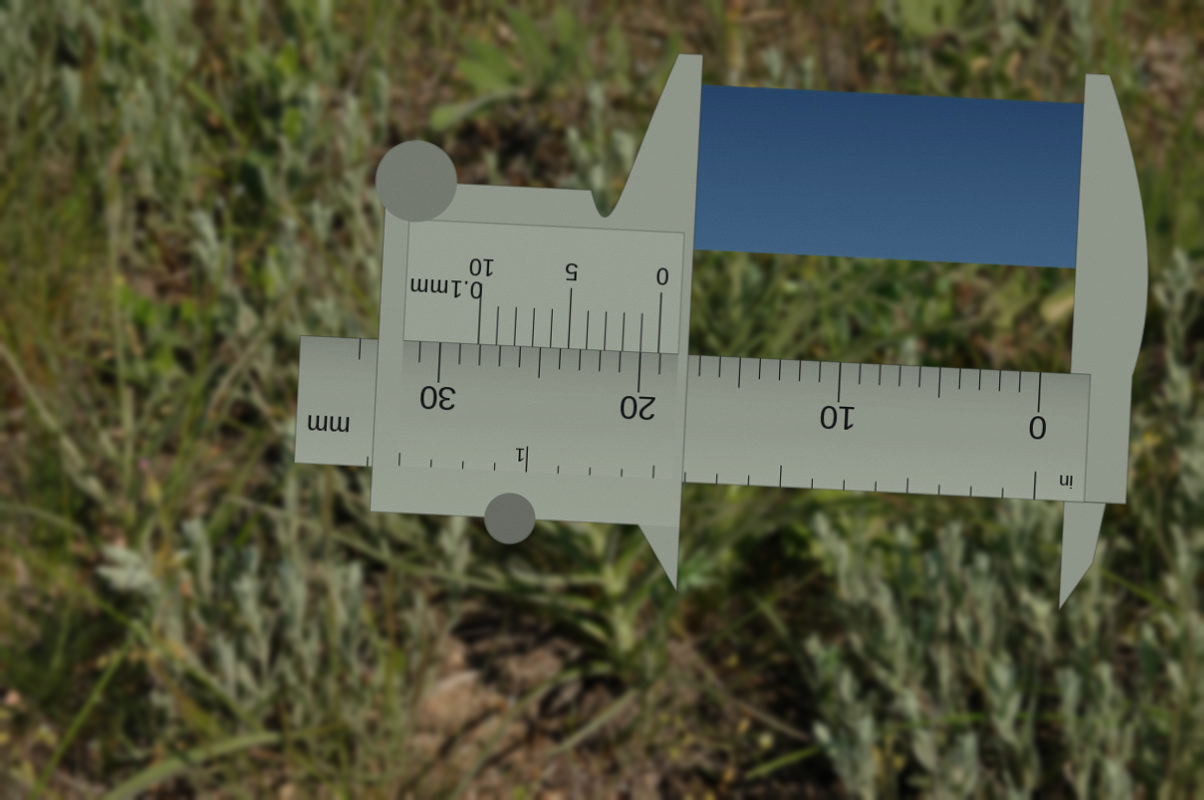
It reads 19.1 mm
